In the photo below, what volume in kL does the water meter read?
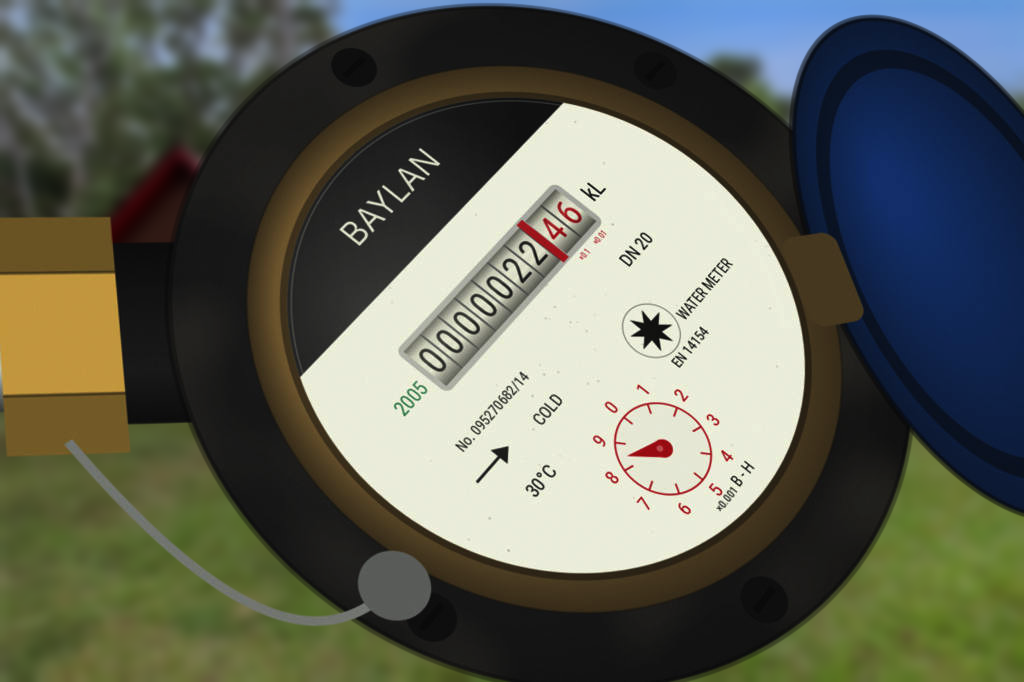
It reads 22.468 kL
